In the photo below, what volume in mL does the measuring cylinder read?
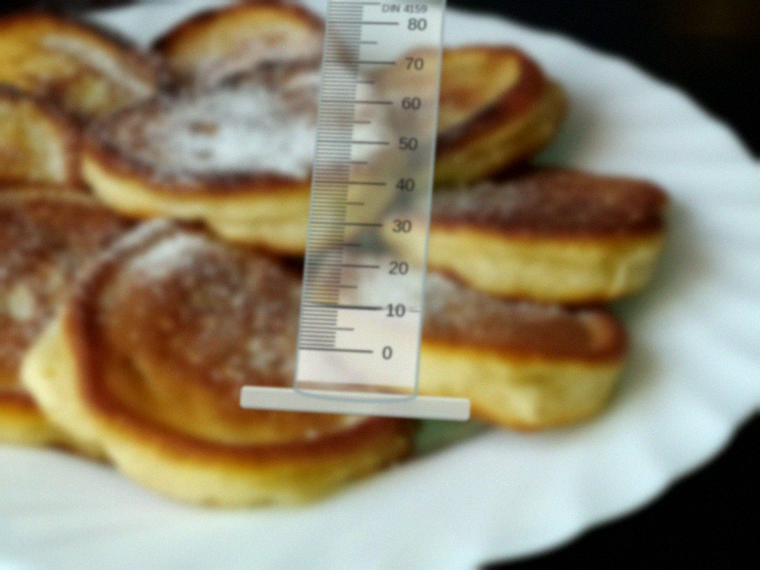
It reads 10 mL
